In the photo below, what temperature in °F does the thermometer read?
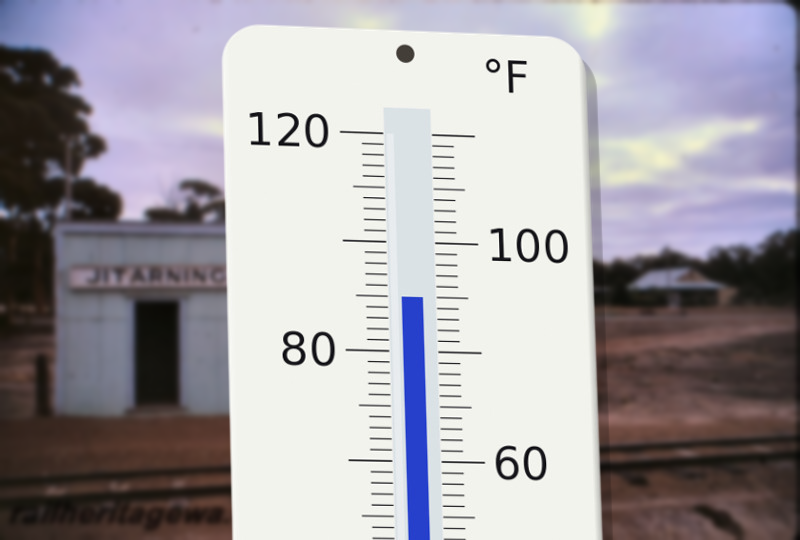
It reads 90 °F
